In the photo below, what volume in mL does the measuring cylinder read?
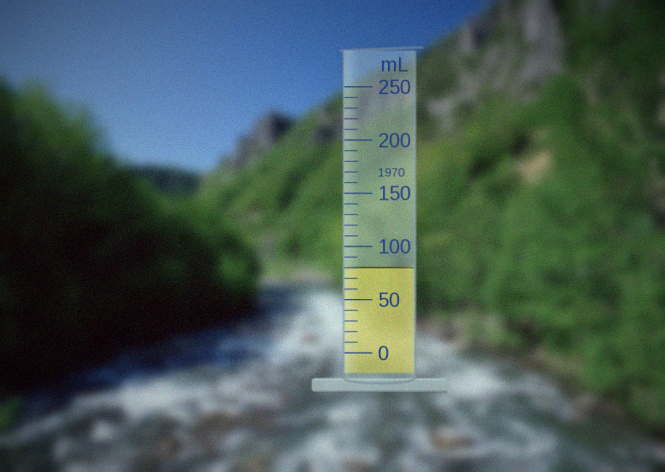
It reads 80 mL
